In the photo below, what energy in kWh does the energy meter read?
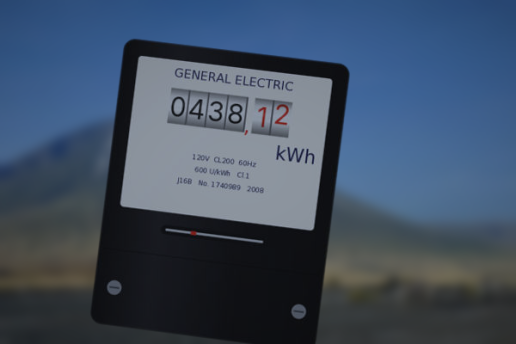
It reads 438.12 kWh
